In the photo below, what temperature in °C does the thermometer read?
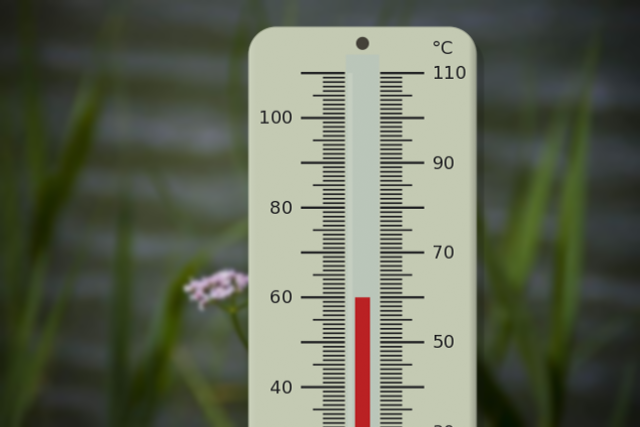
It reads 60 °C
